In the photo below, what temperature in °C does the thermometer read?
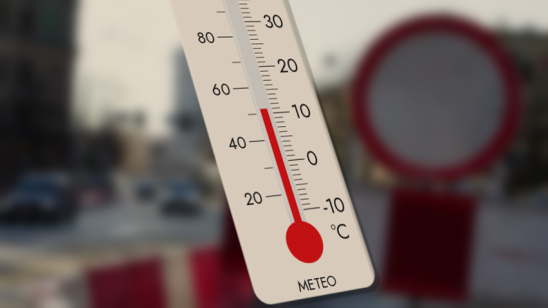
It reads 11 °C
